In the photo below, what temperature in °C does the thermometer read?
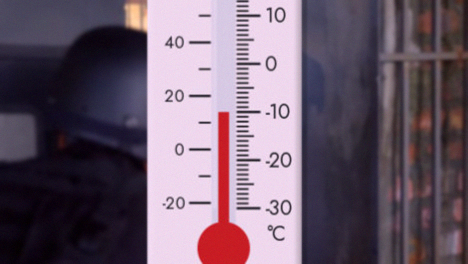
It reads -10 °C
